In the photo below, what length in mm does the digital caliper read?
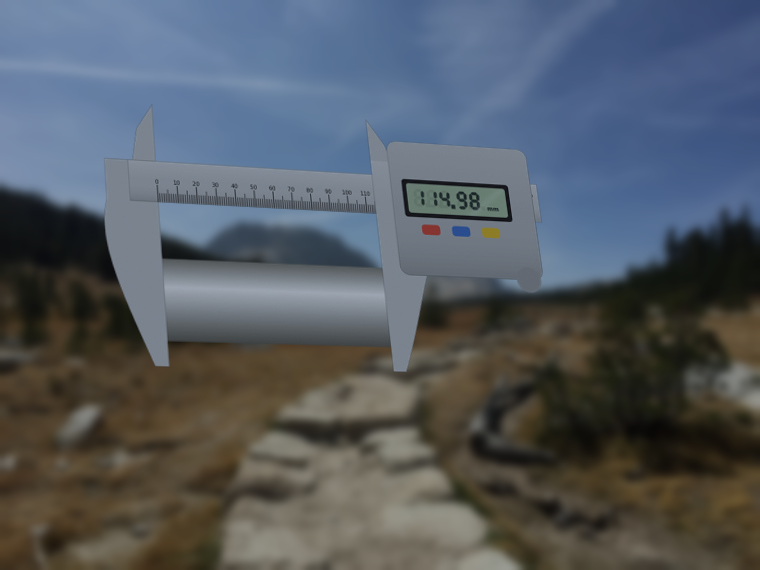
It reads 114.98 mm
